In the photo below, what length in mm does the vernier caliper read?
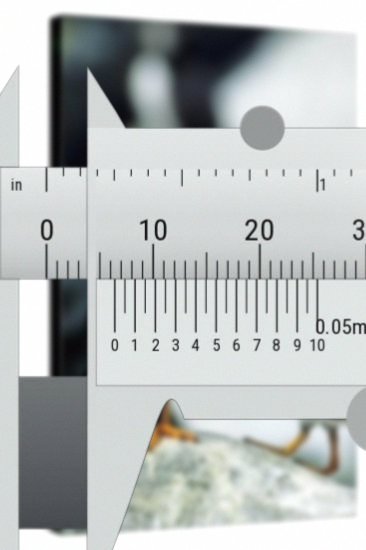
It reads 6.4 mm
